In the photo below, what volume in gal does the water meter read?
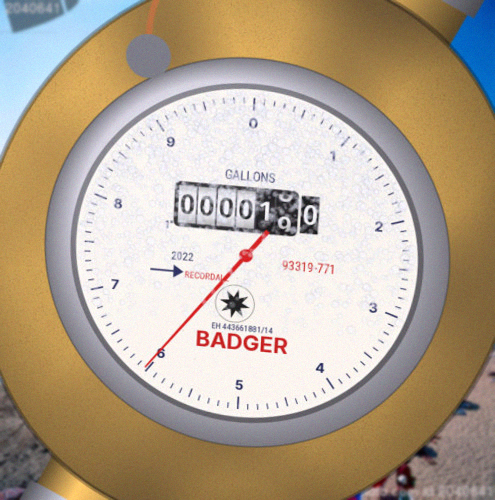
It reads 186.0 gal
